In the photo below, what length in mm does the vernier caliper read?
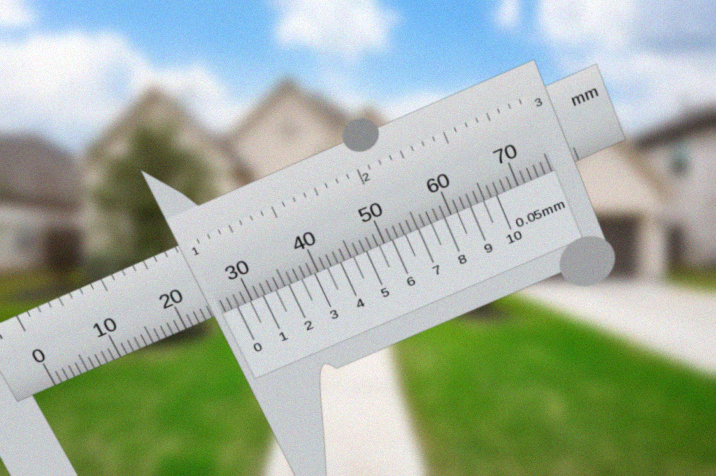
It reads 27.8 mm
